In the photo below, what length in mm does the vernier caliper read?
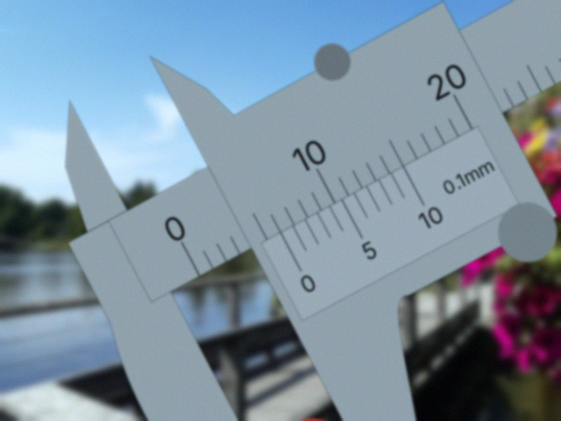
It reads 6.0 mm
